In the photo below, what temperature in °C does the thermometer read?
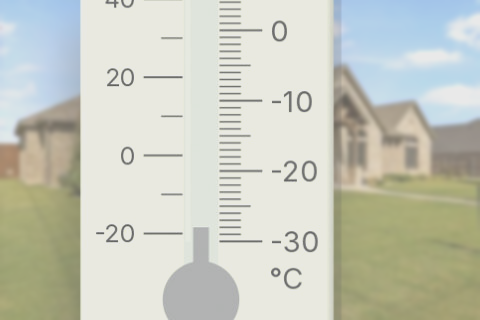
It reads -28 °C
